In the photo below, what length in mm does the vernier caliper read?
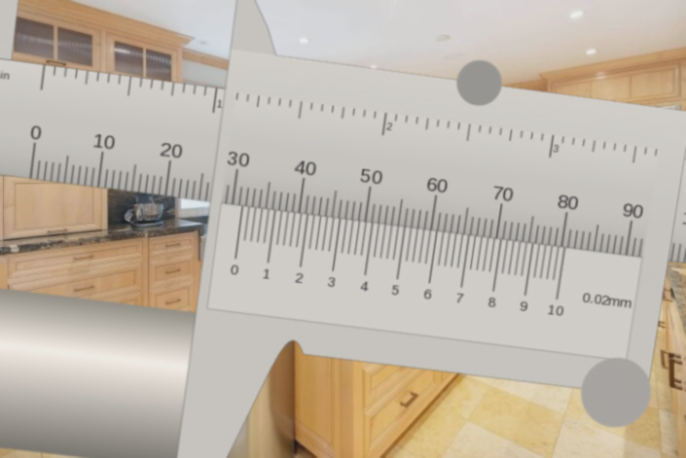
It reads 31.5 mm
